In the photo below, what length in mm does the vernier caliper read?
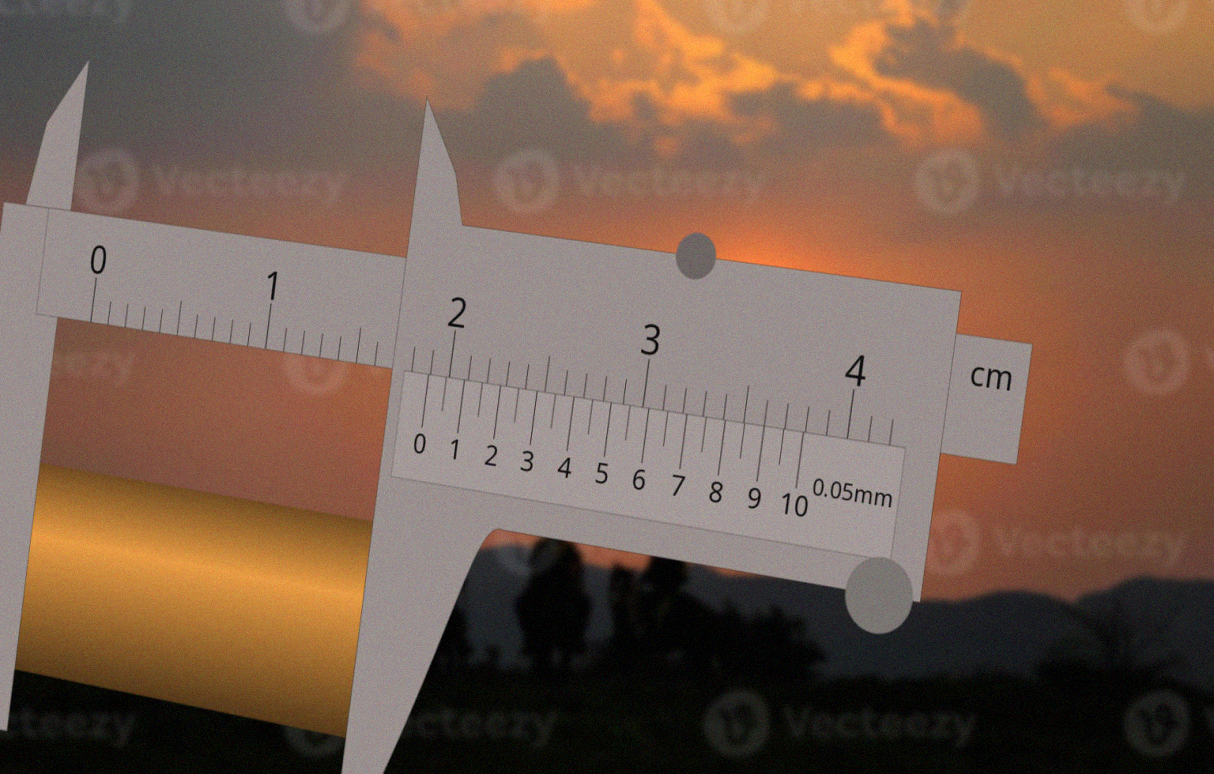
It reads 18.9 mm
